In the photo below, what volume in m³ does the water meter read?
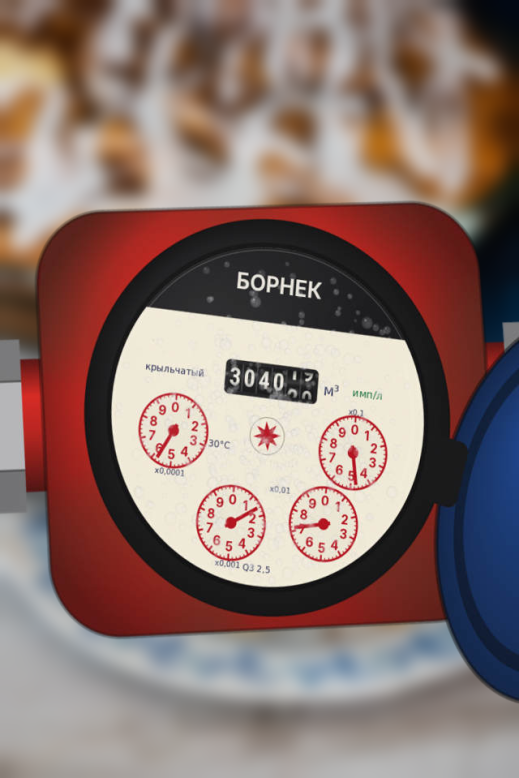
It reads 304019.4715 m³
